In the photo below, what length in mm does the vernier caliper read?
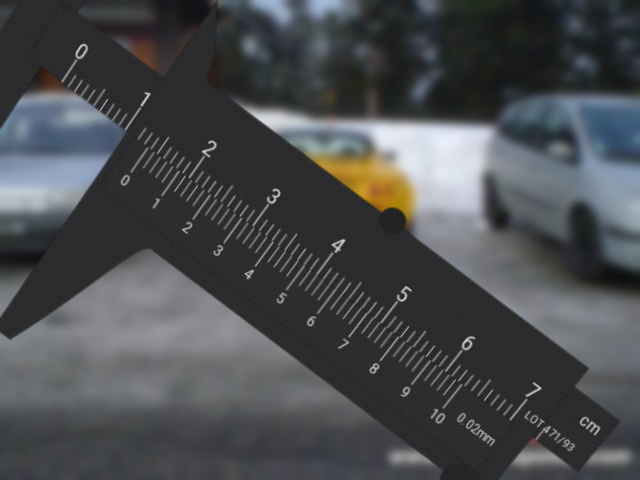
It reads 13.6 mm
